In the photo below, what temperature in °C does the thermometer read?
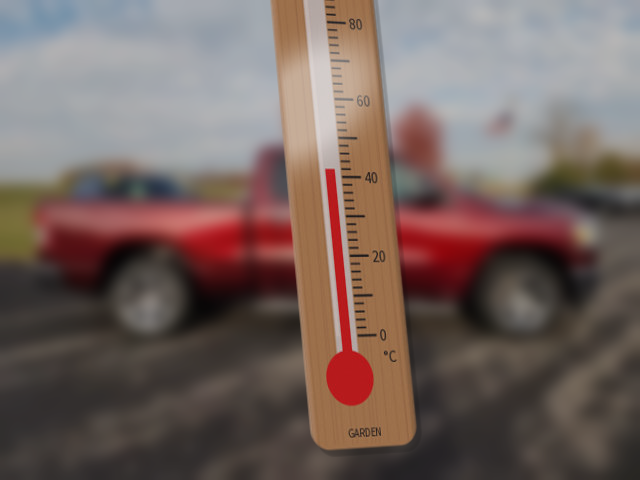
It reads 42 °C
